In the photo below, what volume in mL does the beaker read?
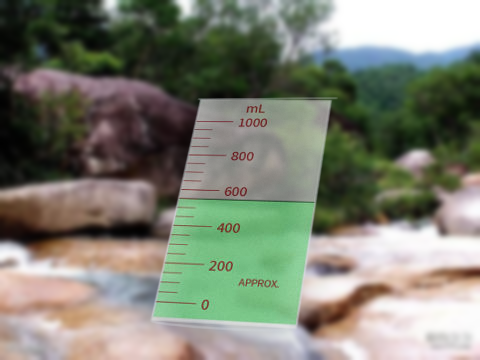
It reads 550 mL
